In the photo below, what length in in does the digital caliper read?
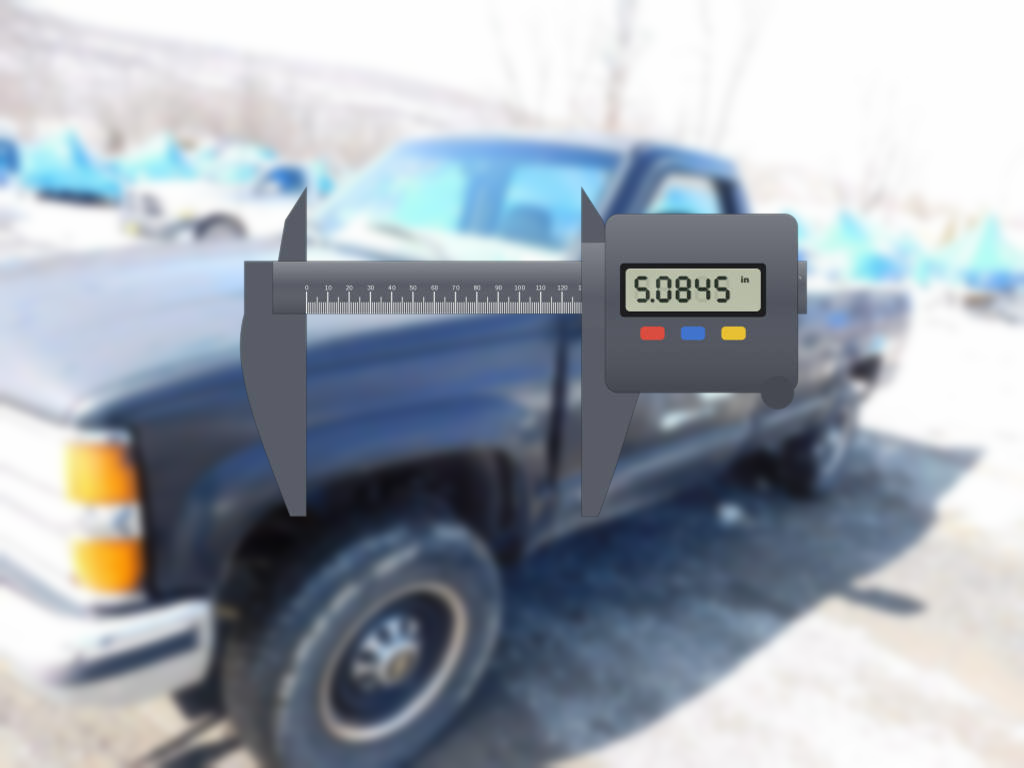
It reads 5.0845 in
